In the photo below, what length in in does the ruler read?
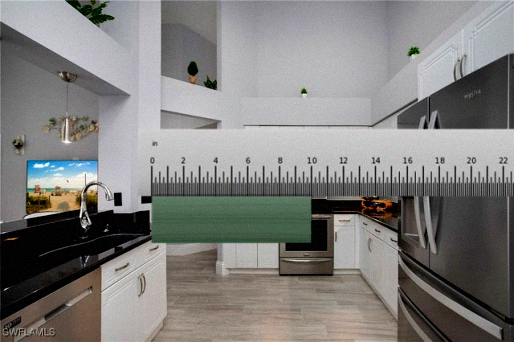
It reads 10 in
